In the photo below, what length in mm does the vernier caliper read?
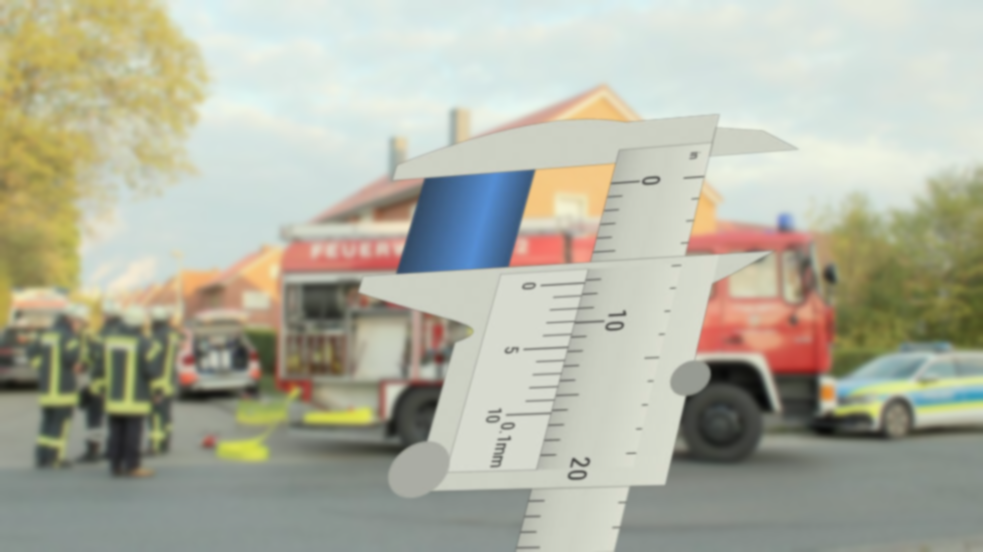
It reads 7.2 mm
